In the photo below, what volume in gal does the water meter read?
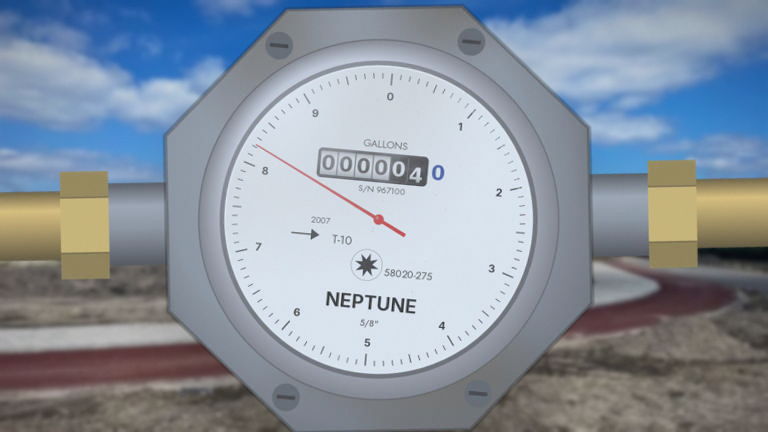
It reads 38.2 gal
